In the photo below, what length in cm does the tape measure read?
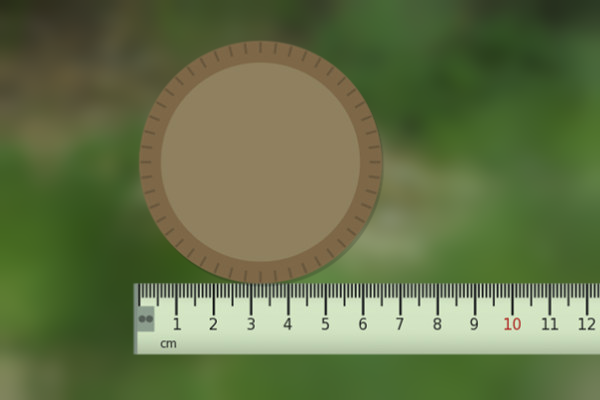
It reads 6.5 cm
